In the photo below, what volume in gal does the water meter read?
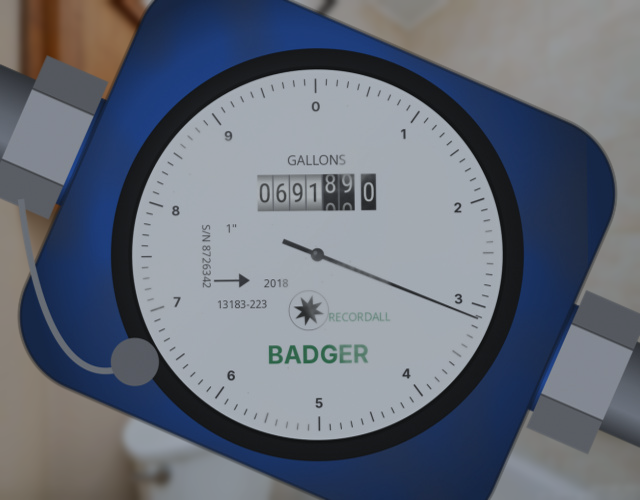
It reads 691893.1 gal
